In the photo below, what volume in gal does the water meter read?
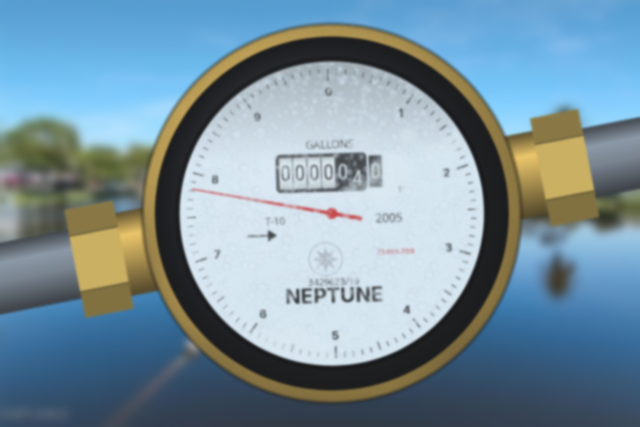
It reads 37.8 gal
